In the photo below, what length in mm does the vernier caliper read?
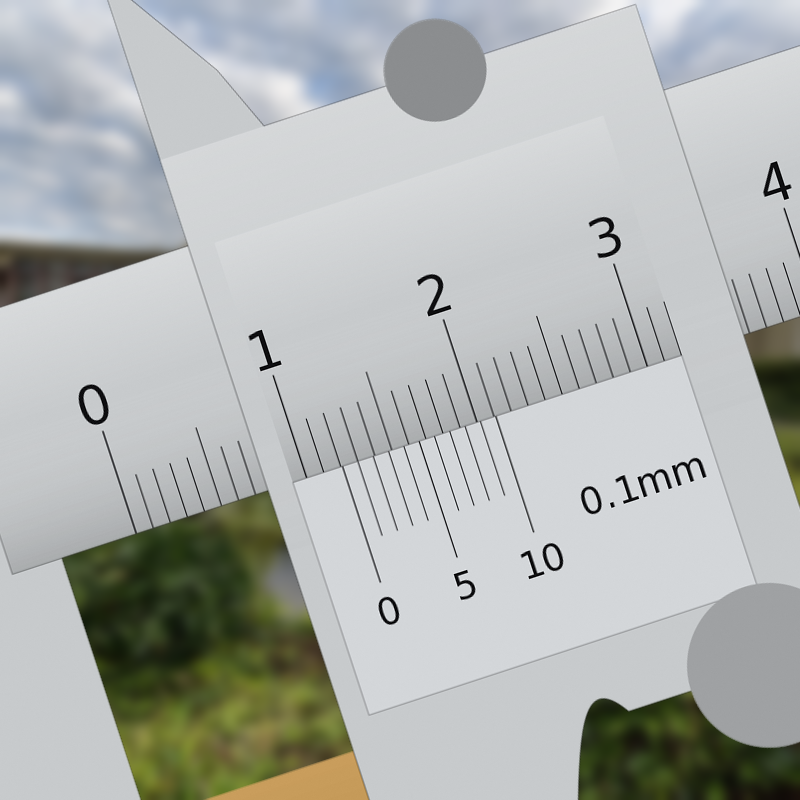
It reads 12.1 mm
